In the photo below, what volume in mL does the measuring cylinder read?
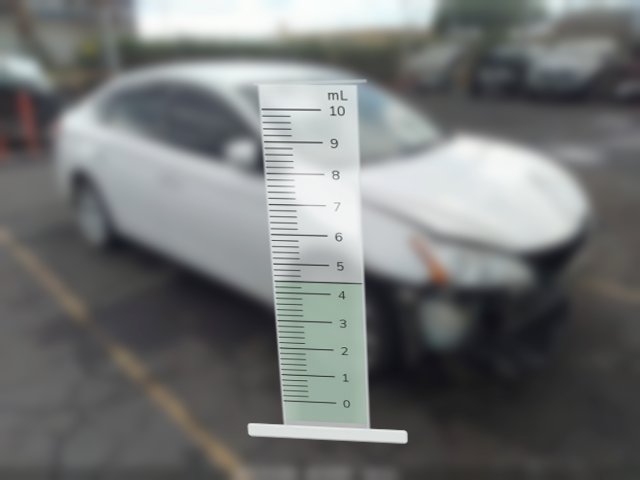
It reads 4.4 mL
